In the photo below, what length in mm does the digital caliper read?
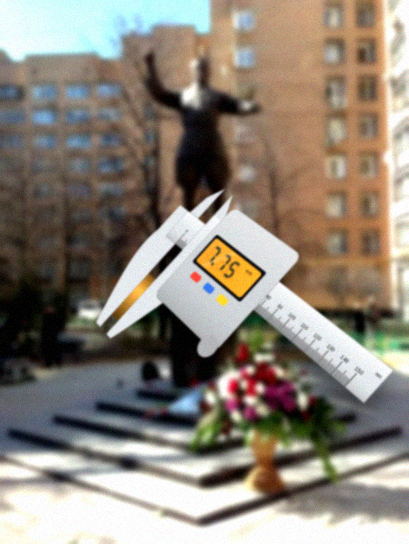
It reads 7.75 mm
